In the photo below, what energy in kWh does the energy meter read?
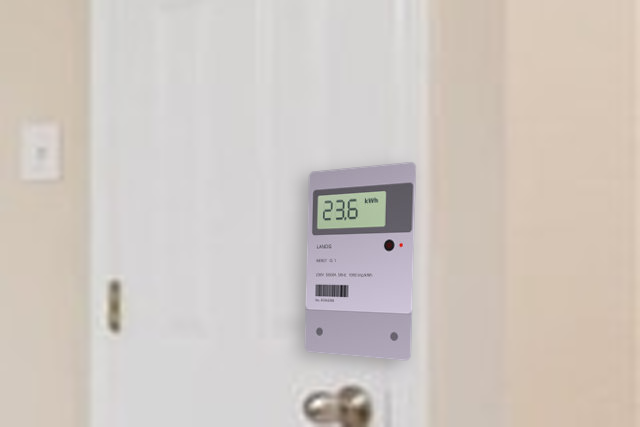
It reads 23.6 kWh
